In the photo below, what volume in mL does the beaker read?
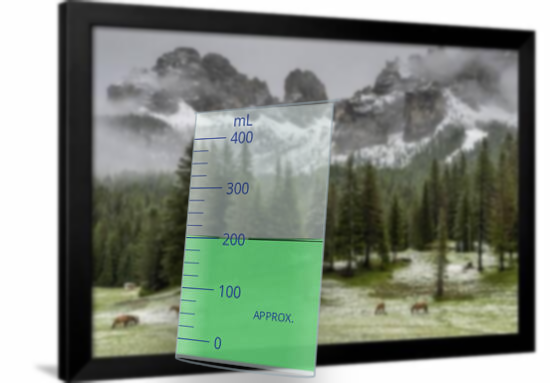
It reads 200 mL
